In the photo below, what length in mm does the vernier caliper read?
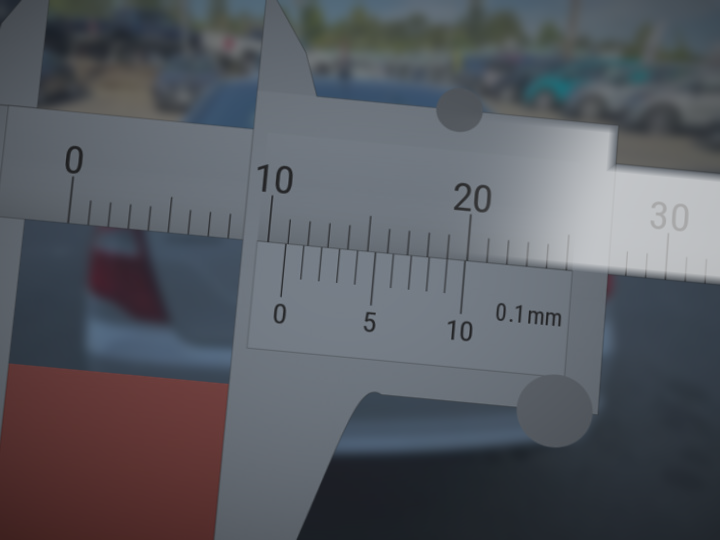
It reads 10.9 mm
